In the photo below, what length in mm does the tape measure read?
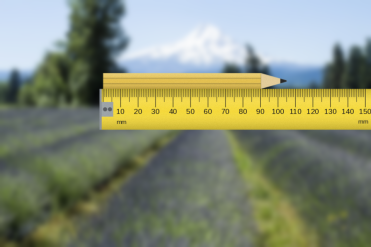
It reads 105 mm
